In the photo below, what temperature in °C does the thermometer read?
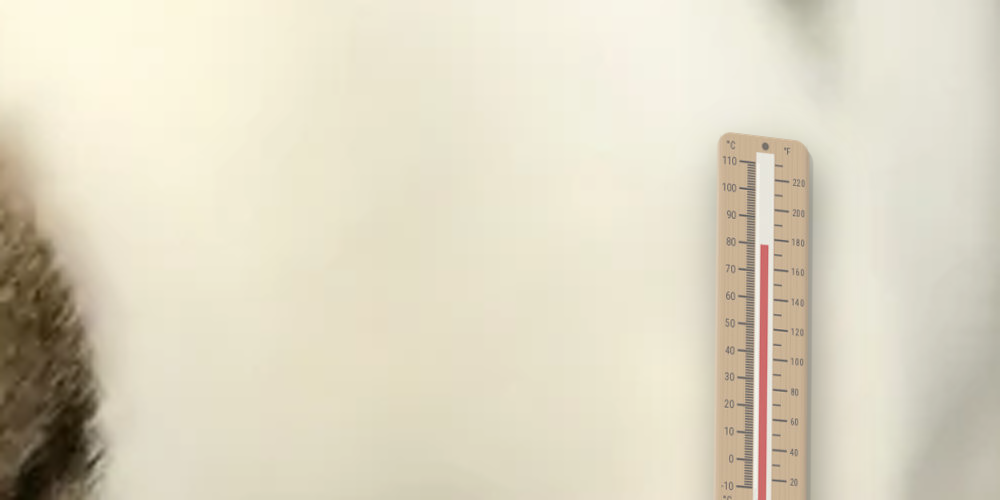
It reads 80 °C
